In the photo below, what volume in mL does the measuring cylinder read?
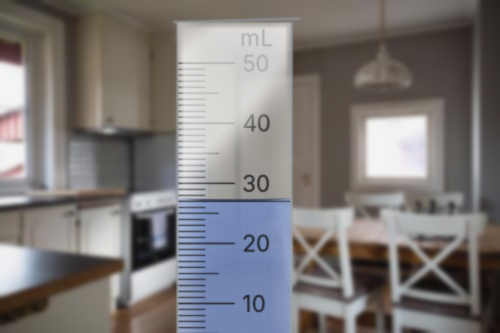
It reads 27 mL
